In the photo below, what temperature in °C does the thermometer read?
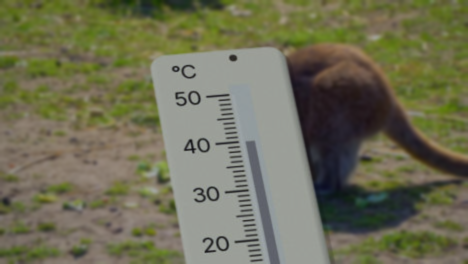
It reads 40 °C
